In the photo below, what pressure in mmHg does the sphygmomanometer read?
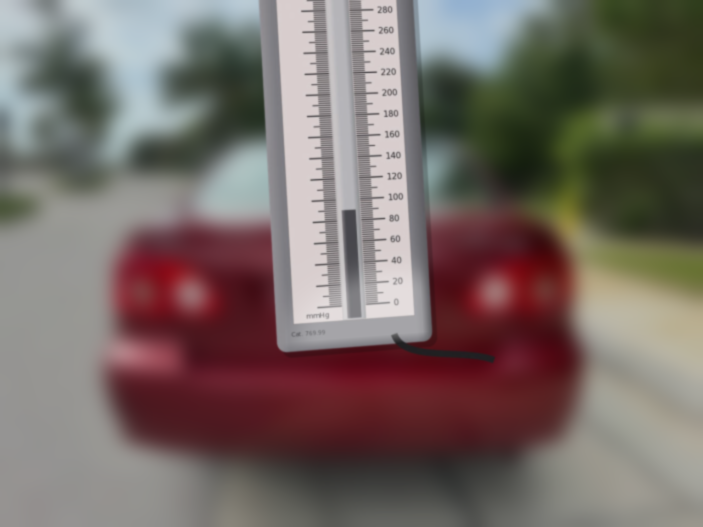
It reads 90 mmHg
